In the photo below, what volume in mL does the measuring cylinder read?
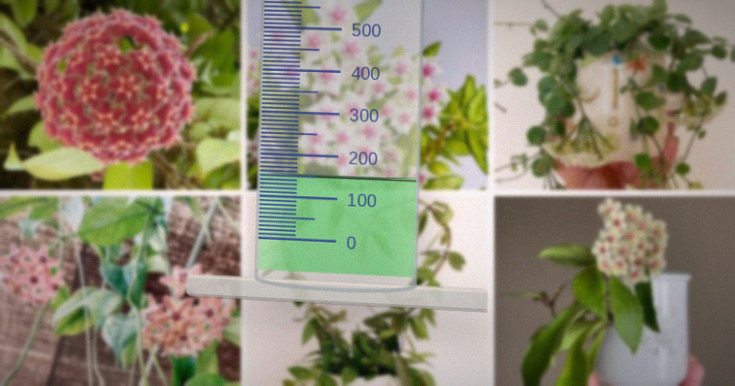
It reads 150 mL
